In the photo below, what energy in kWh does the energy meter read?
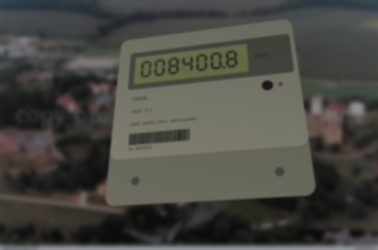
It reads 8400.8 kWh
